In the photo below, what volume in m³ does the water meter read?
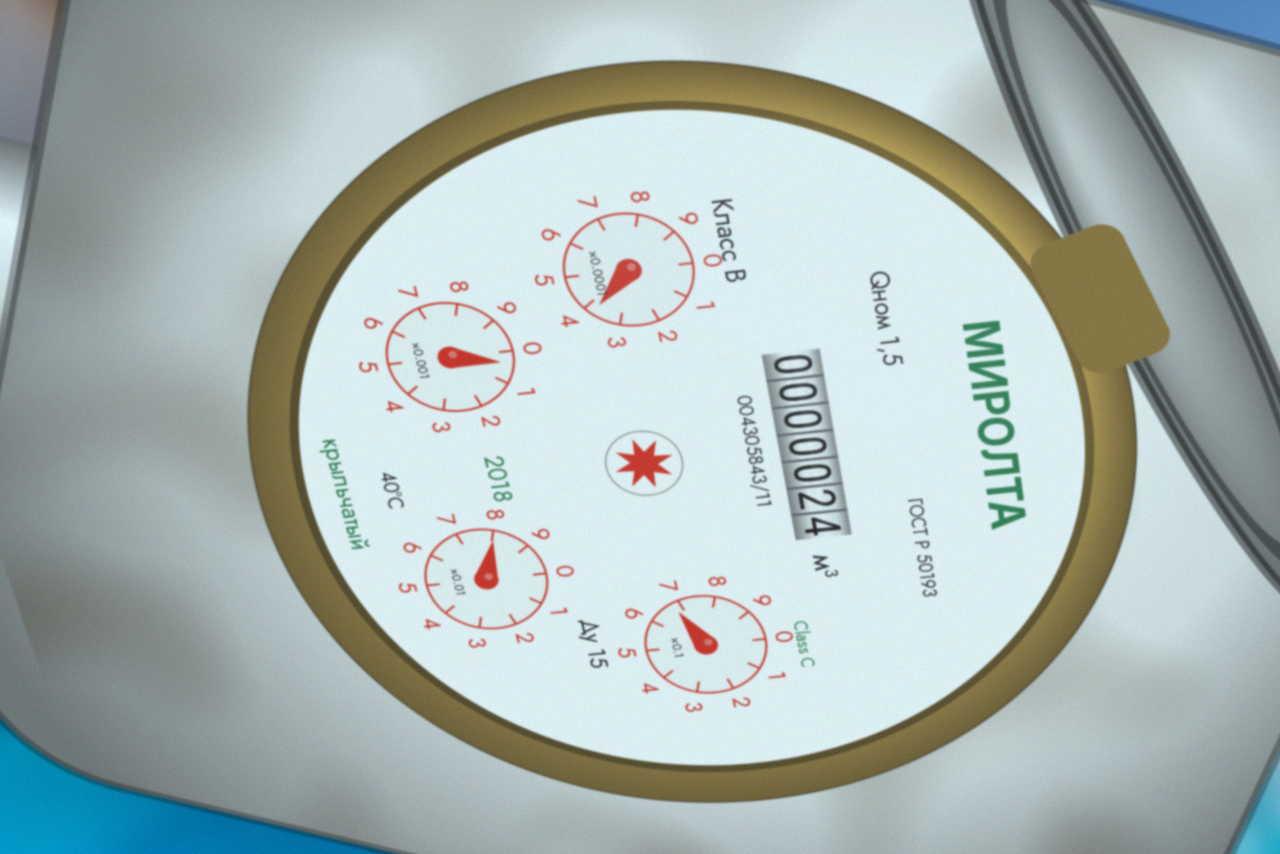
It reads 24.6803 m³
